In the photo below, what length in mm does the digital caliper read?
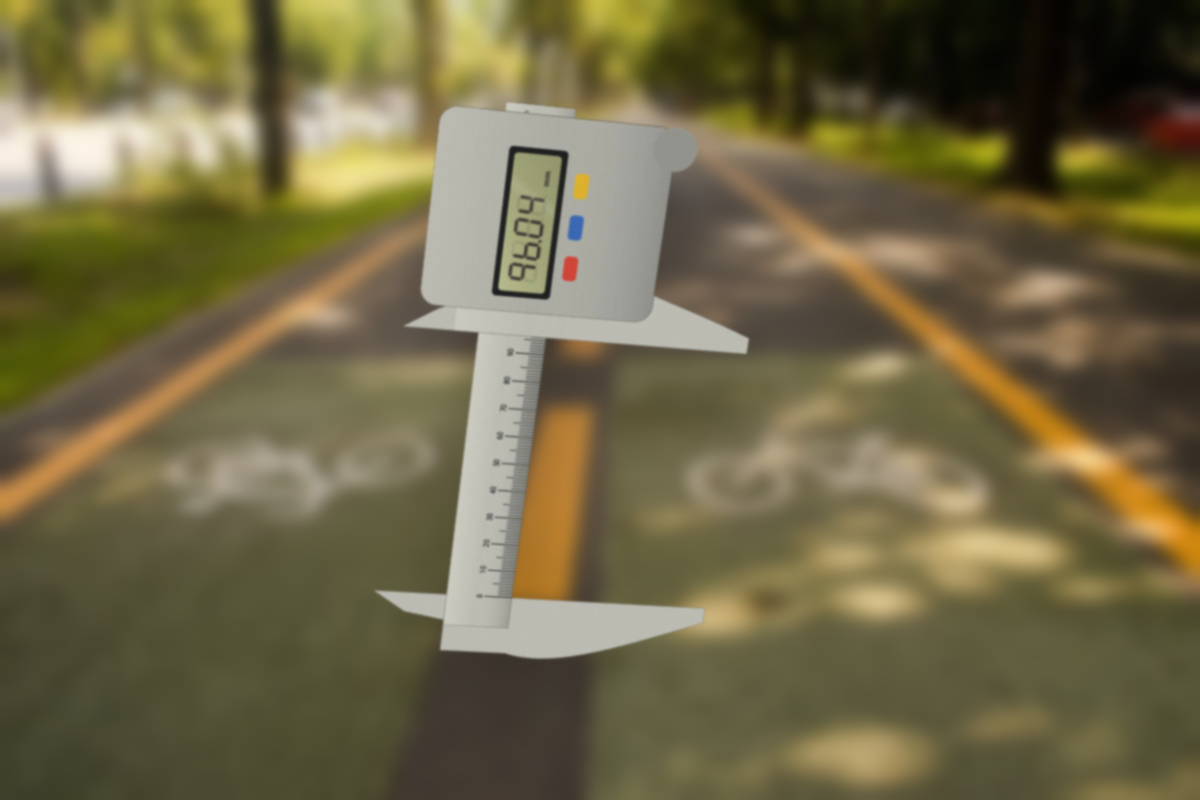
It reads 96.04 mm
